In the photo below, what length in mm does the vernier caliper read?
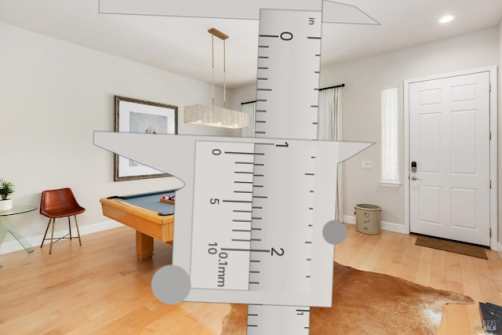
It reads 11.0 mm
